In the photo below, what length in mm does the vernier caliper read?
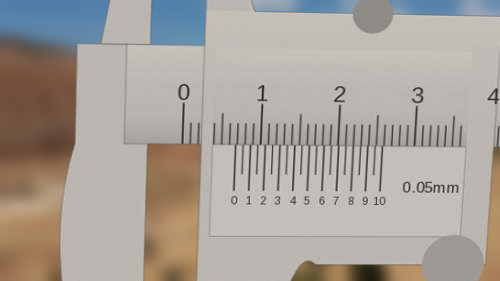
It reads 6.8 mm
